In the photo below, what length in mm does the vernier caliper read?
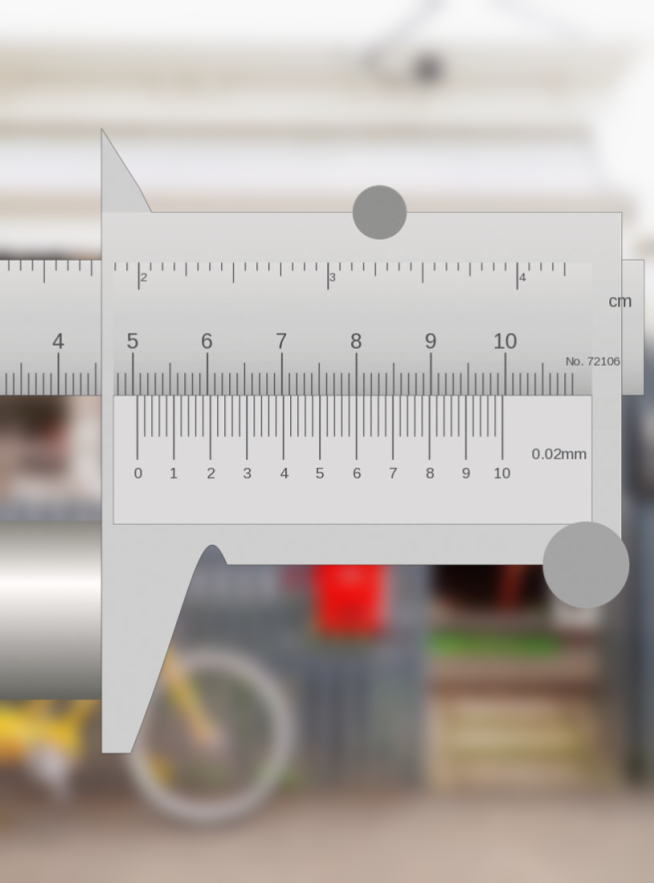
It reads 50.6 mm
